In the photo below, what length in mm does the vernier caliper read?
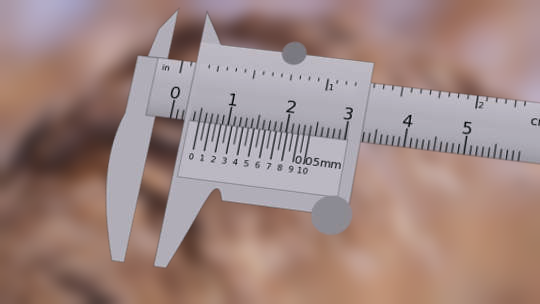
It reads 5.0 mm
